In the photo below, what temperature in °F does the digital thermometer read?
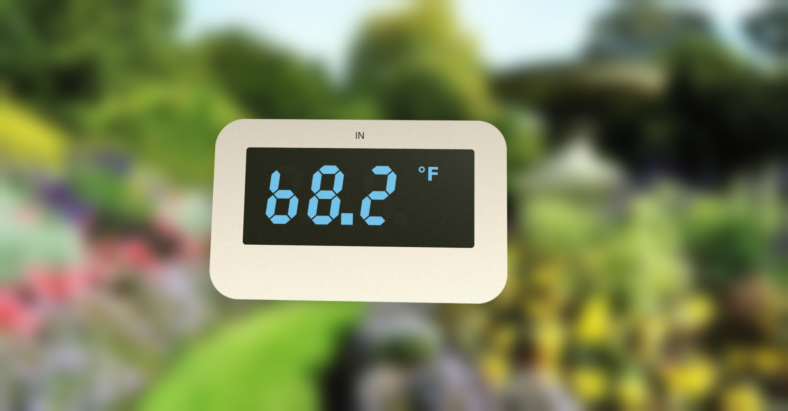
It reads 68.2 °F
